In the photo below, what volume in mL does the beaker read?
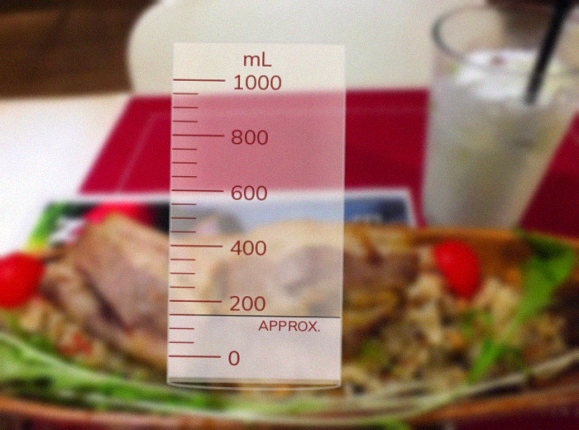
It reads 150 mL
